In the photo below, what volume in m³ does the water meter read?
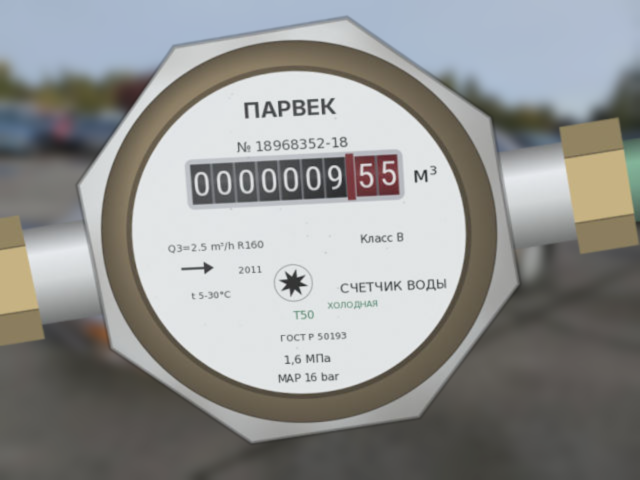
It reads 9.55 m³
